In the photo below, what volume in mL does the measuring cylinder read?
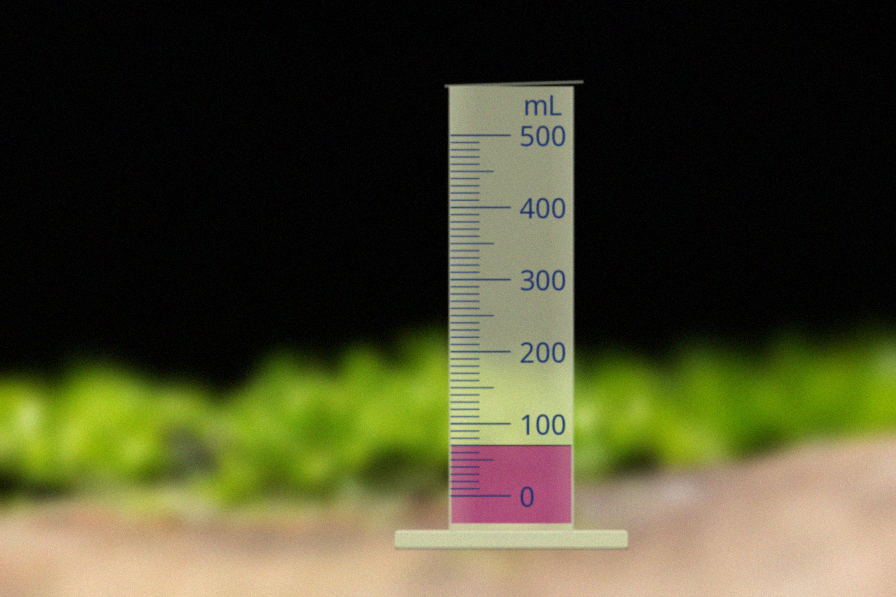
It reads 70 mL
